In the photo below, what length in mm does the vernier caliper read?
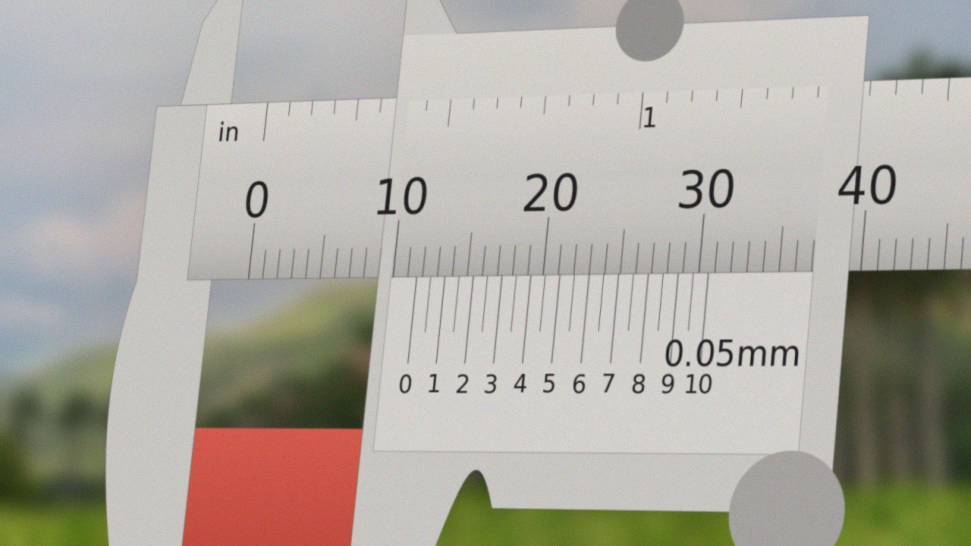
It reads 11.6 mm
